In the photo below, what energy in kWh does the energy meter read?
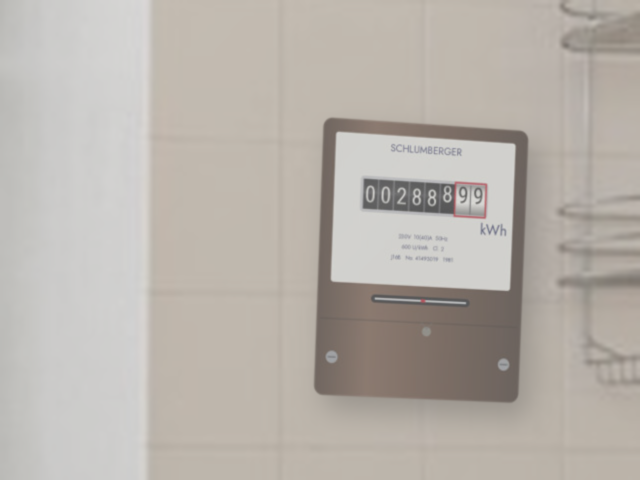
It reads 2888.99 kWh
